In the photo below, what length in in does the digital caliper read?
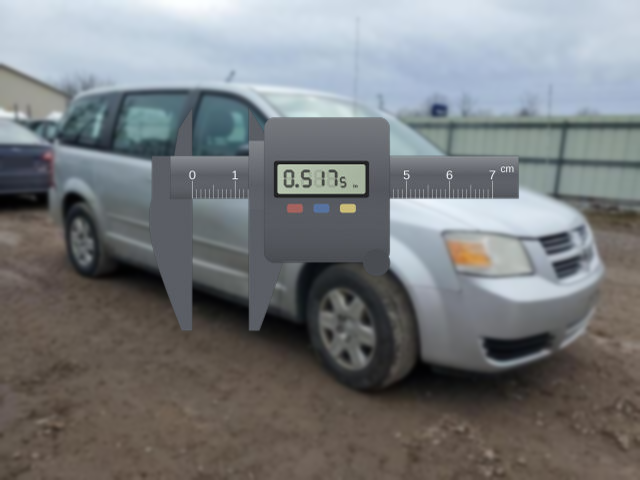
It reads 0.5175 in
